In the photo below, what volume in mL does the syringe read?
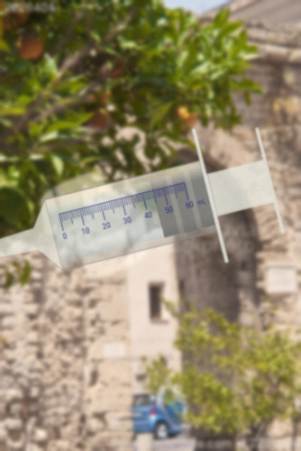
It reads 45 mL
